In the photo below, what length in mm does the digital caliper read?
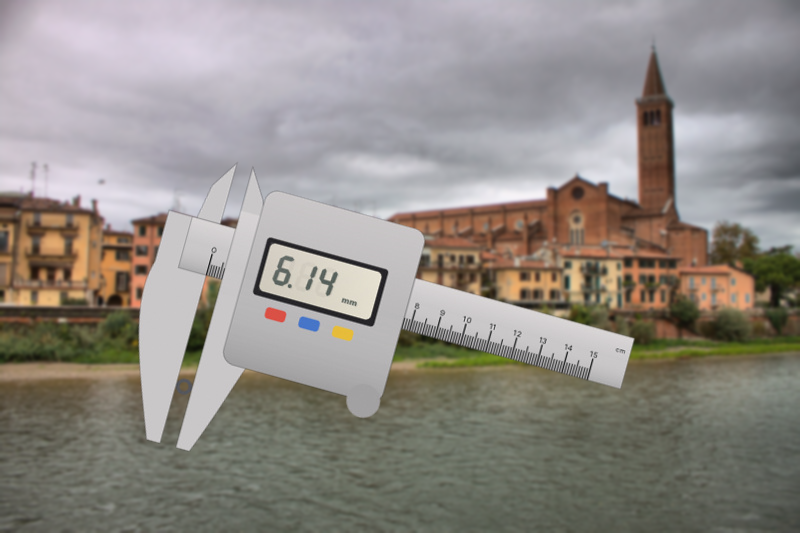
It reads 6.14 mm
